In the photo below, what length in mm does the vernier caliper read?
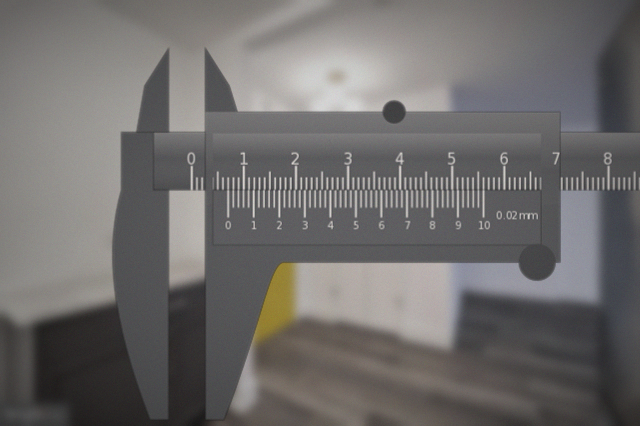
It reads 7.0 mm
